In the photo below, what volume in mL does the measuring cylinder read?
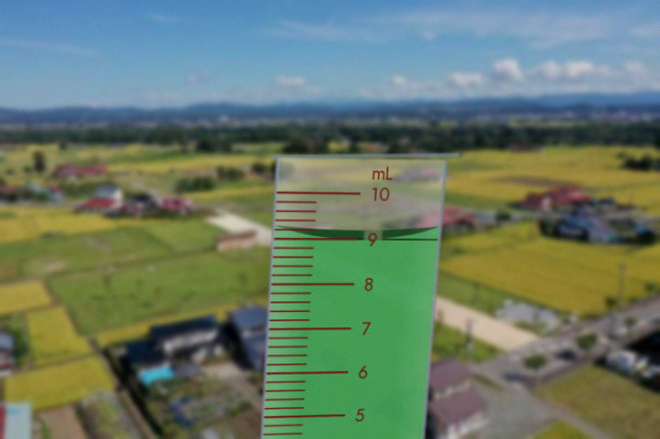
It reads 9 mL
